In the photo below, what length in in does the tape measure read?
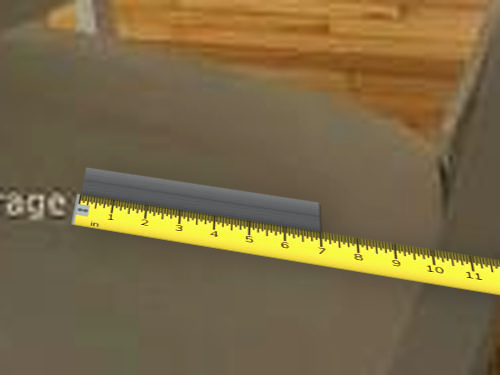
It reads 7 in
